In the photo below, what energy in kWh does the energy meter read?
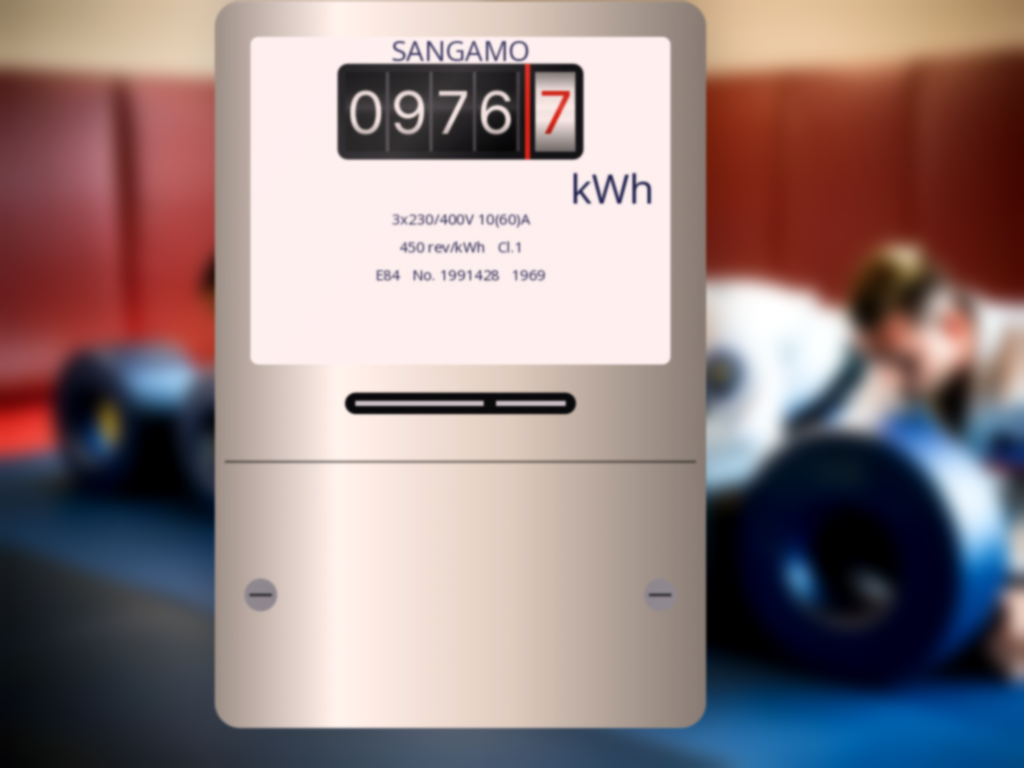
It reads 976.7 kWh
